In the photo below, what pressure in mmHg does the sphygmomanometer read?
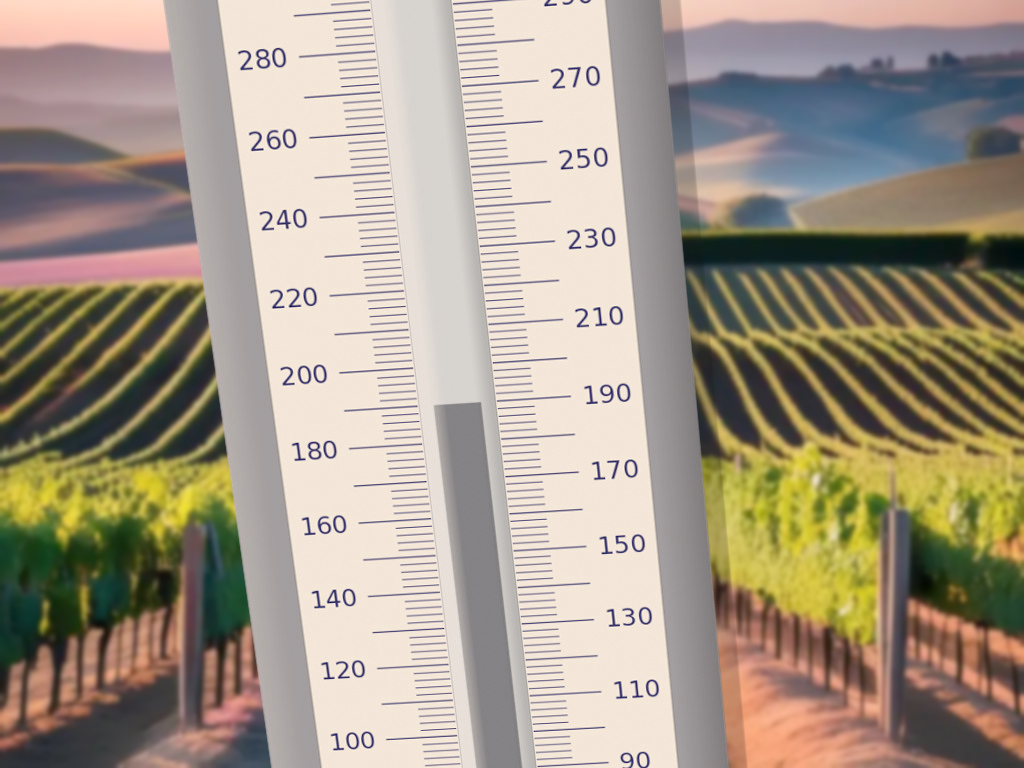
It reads 190 mmHg
